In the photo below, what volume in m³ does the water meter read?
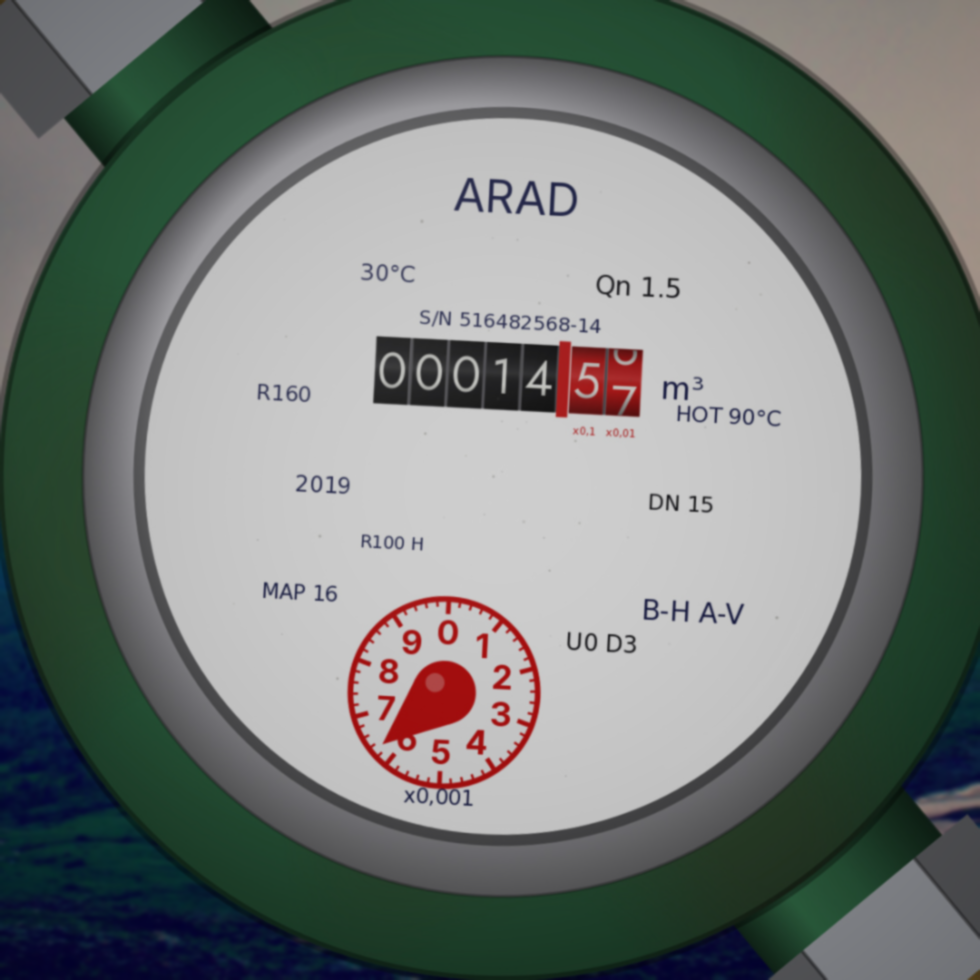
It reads 14.566 m³
